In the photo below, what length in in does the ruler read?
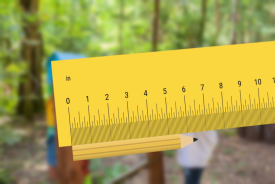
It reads 6.5 in
